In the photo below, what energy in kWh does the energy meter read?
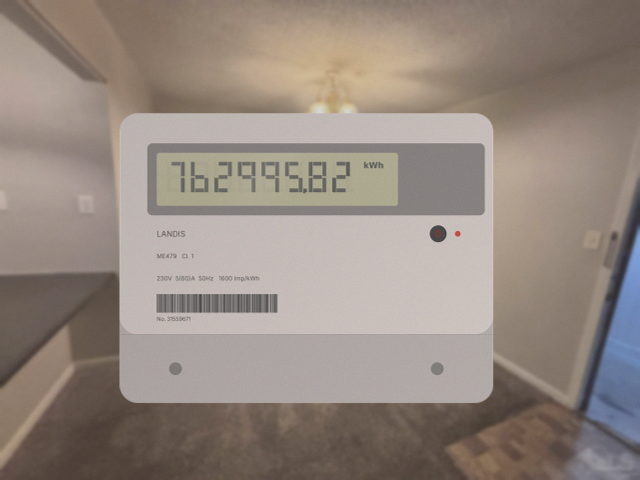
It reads 762995.82 kWh
